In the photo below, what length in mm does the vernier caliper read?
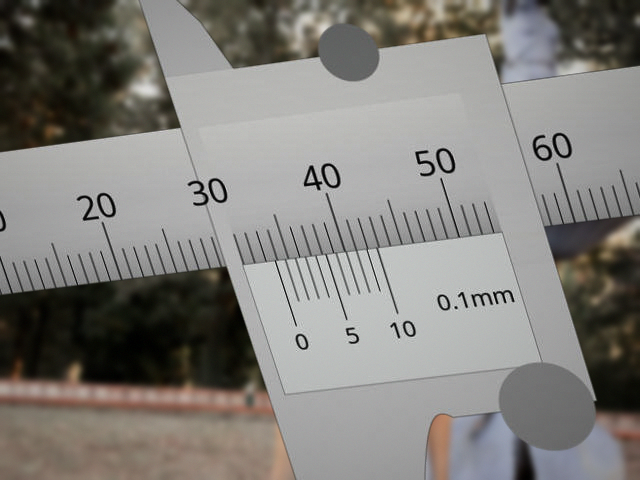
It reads 33.8 mm
